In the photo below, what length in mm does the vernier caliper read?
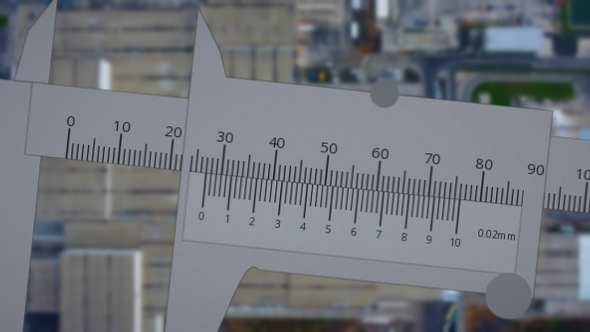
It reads 27.0 mm
